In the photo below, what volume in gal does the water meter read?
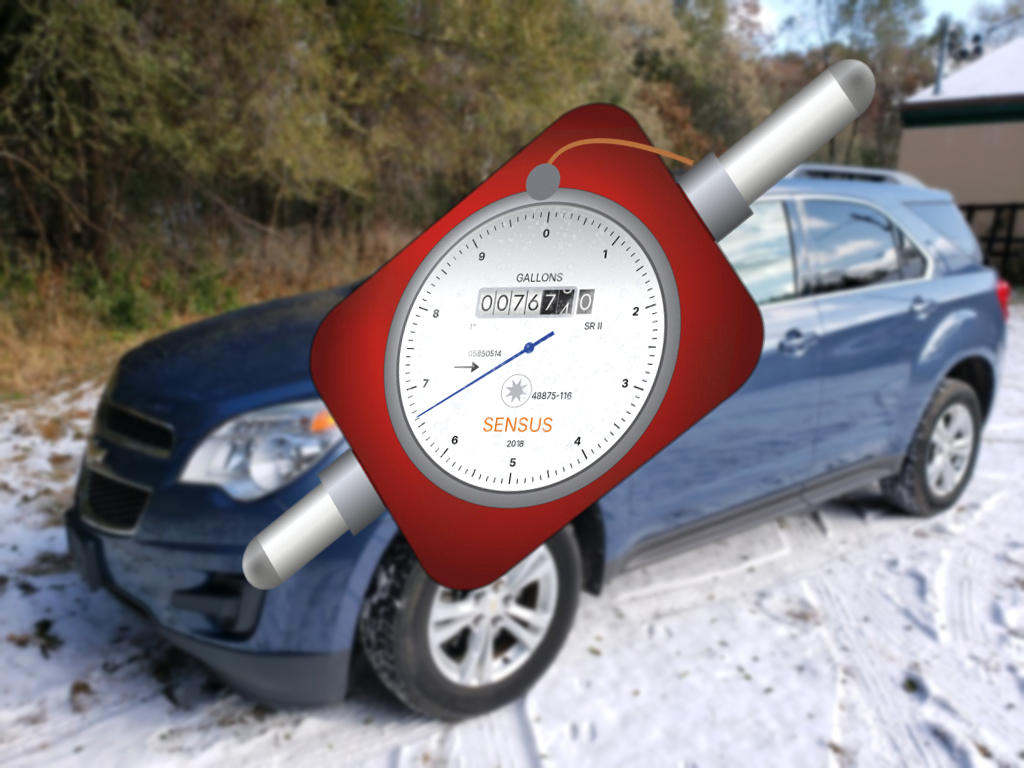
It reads 76736.6 gal
